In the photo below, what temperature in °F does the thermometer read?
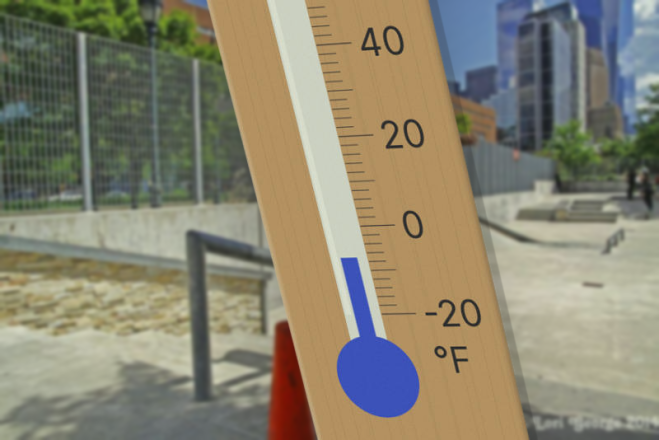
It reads -7 °F
